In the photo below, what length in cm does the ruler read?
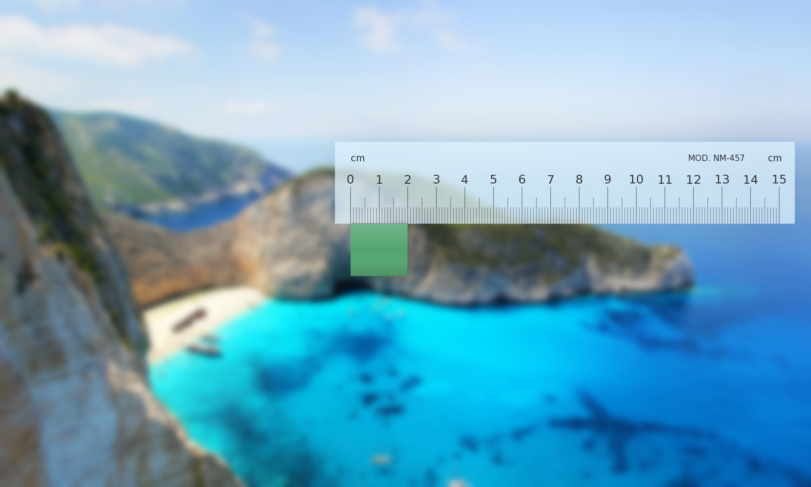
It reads 2 cm
